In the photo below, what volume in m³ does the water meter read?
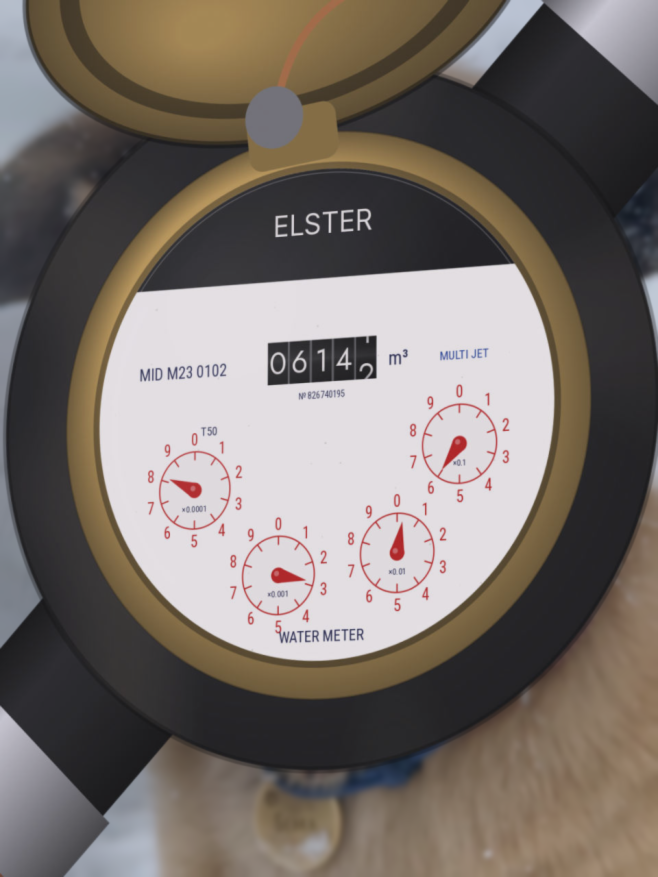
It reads 6141.6028 m³
